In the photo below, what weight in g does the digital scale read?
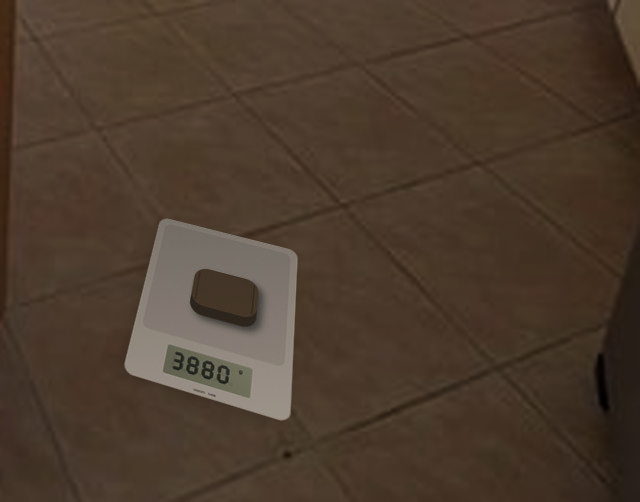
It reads 3880 g
